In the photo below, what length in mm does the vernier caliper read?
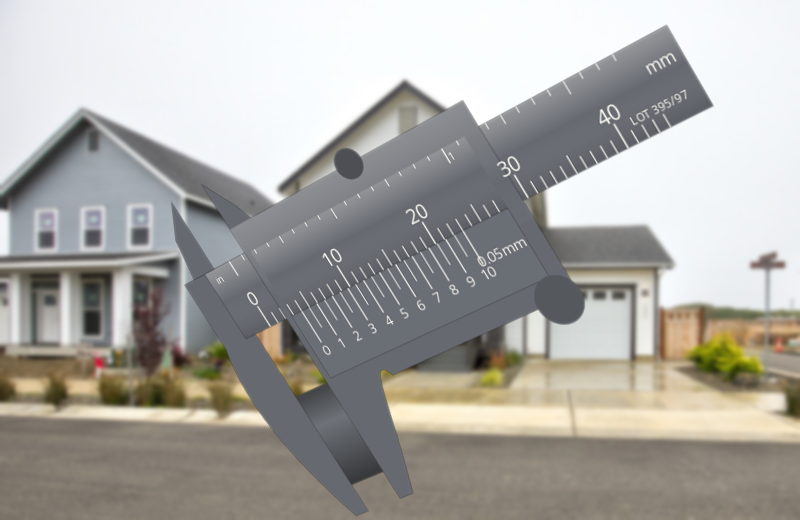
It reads 4.0 mm
